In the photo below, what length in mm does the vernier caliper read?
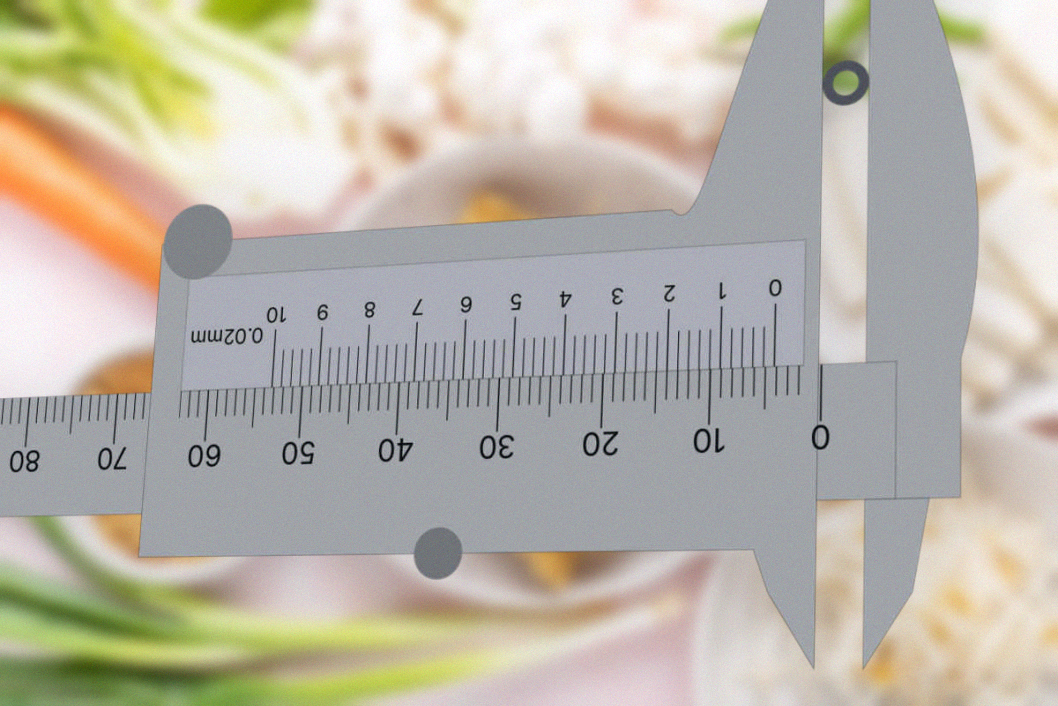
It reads 4.2 mm
